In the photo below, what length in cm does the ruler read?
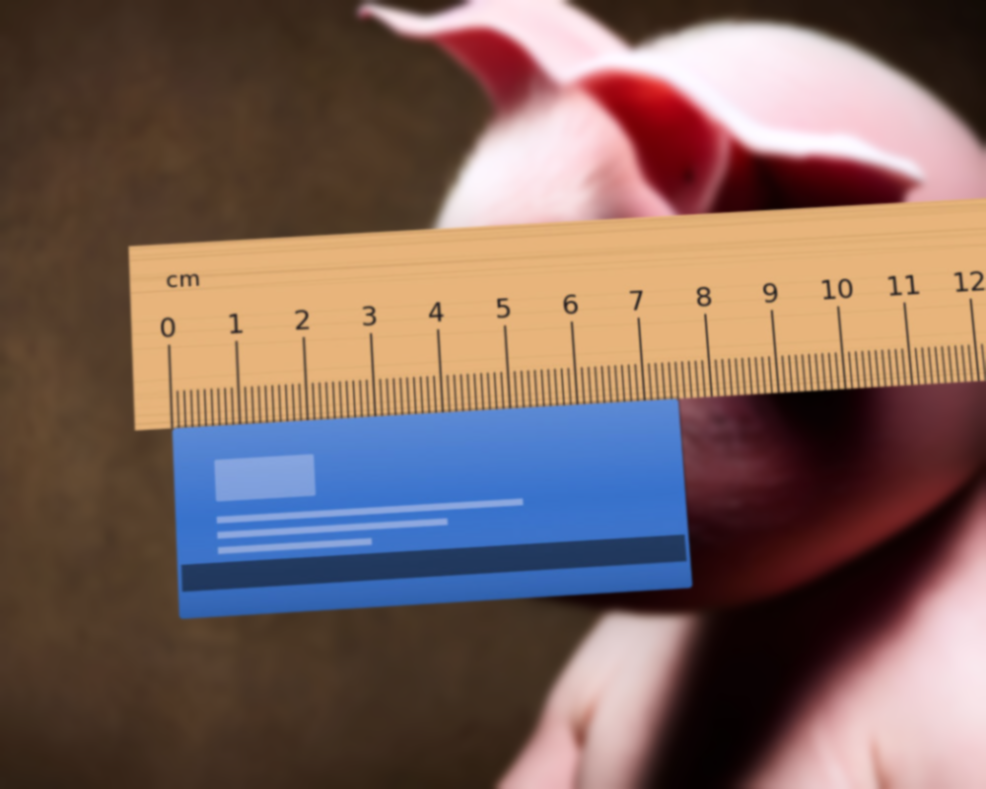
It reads 7.5 cm
